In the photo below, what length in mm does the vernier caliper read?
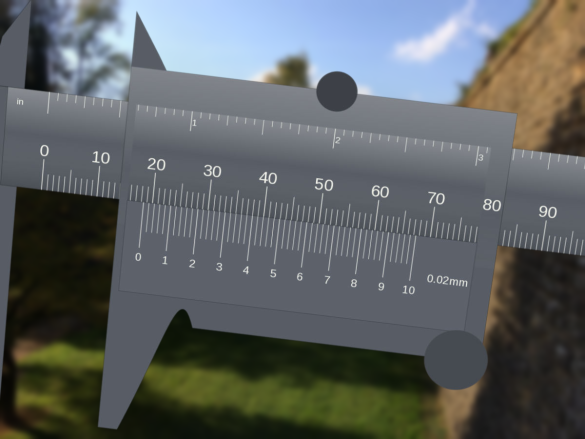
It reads 18.4 mm
